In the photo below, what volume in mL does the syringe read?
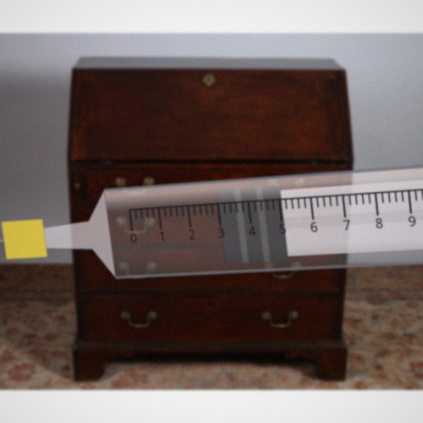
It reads 3 mL
